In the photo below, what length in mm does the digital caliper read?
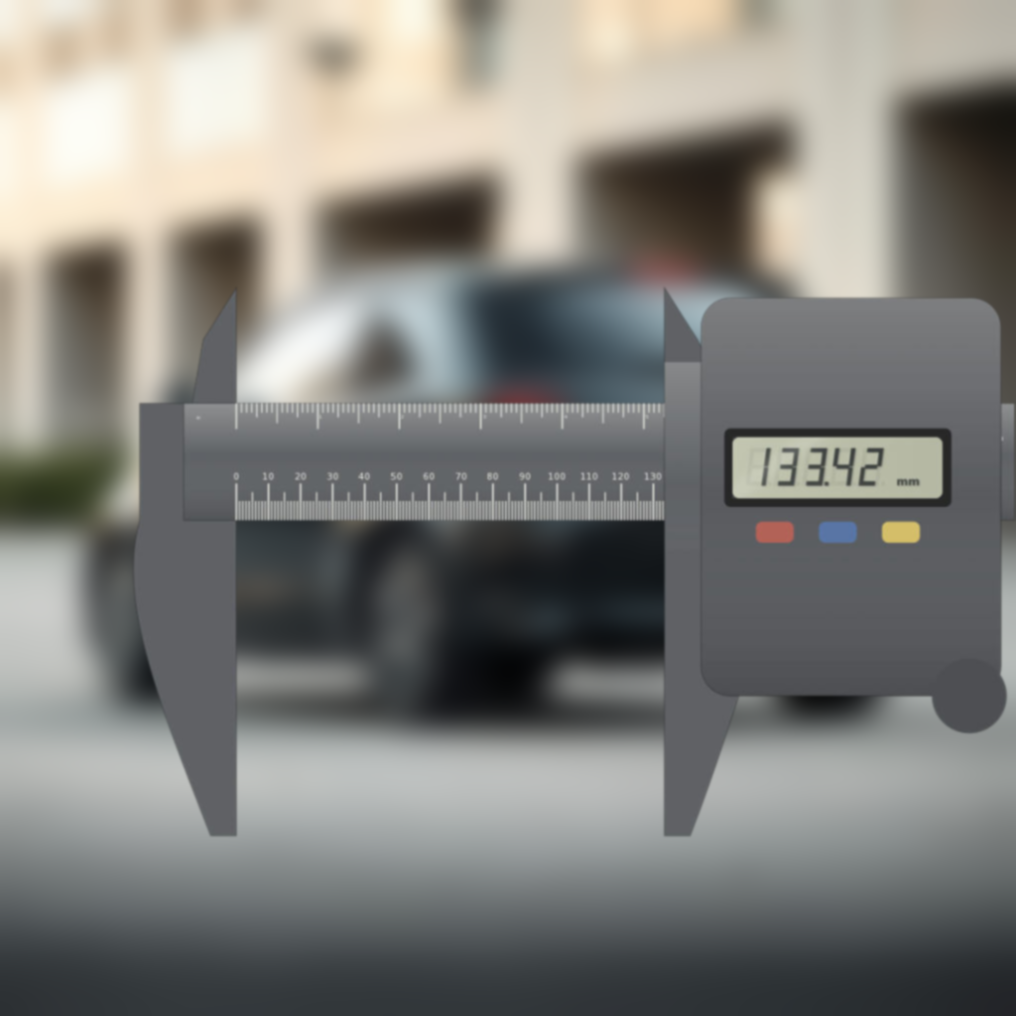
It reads 133.42 mm
